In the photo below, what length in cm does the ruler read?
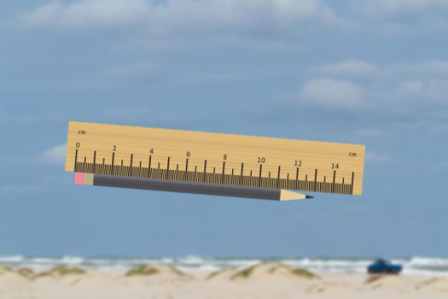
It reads 13 cm
